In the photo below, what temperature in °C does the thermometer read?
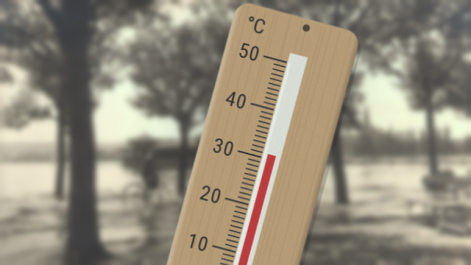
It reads 31 °C
